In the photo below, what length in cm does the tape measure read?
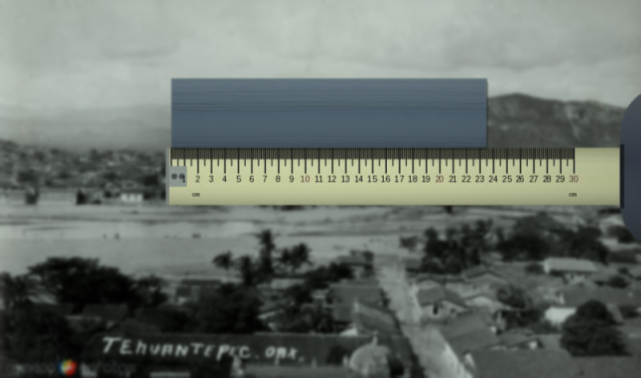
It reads 23.5 cm
